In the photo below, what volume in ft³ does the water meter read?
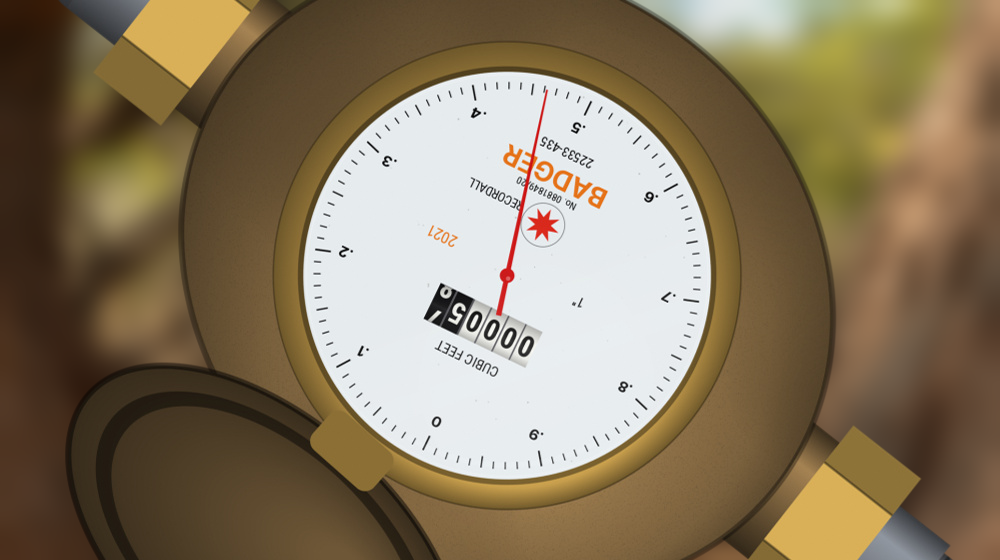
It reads 57.46 ft³
